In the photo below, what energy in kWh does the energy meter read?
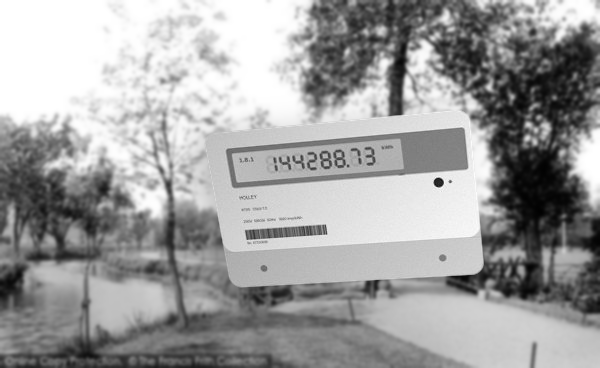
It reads 144288.73 kWh
